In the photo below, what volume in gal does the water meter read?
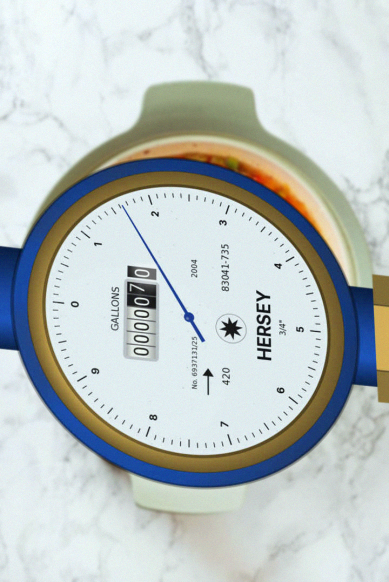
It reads 71.6 gal
